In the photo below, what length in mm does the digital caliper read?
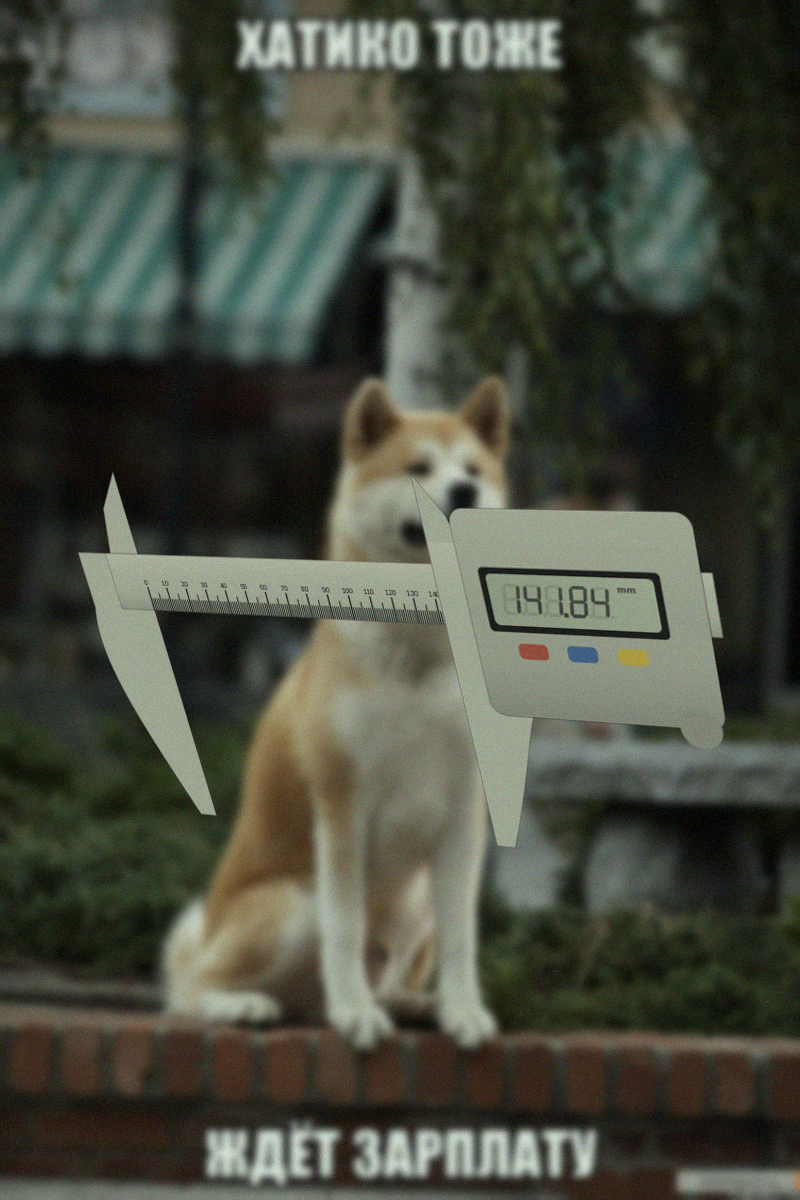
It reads 141.84 mm
